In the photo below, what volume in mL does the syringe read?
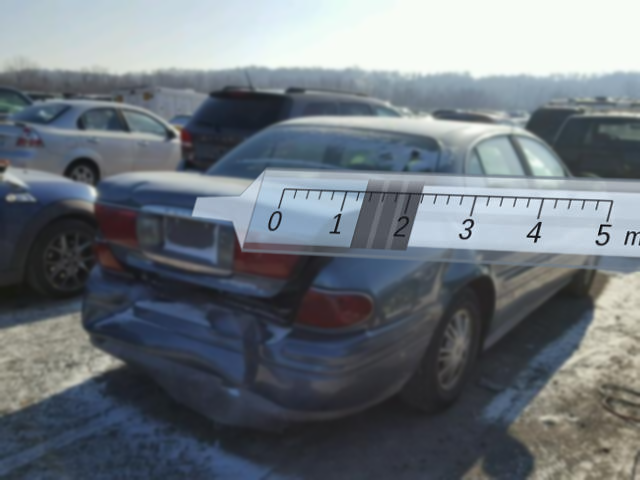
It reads 1.3 mL
